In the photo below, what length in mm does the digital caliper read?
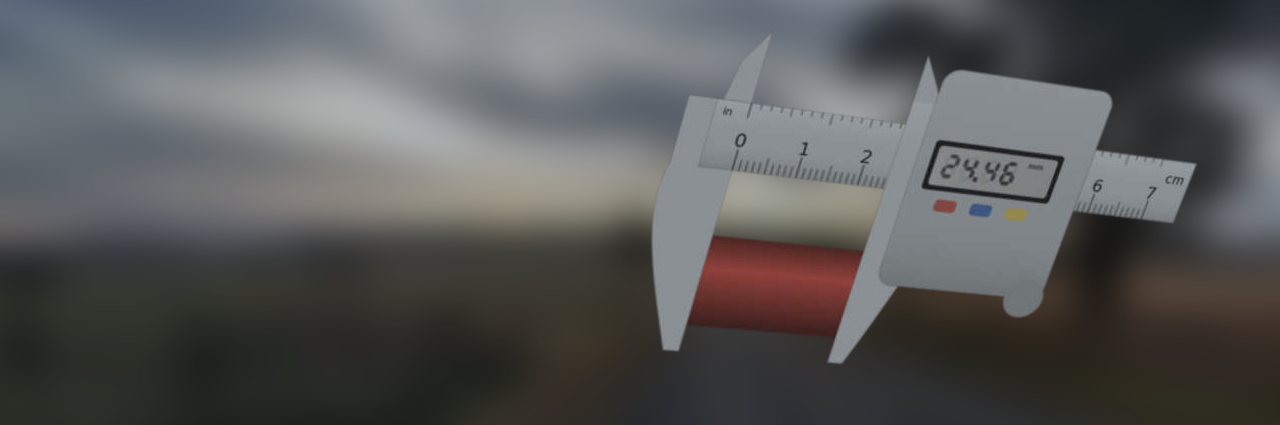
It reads 24.46 mm
